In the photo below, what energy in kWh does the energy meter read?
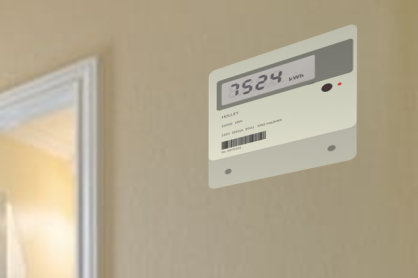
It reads 7524 kWh
